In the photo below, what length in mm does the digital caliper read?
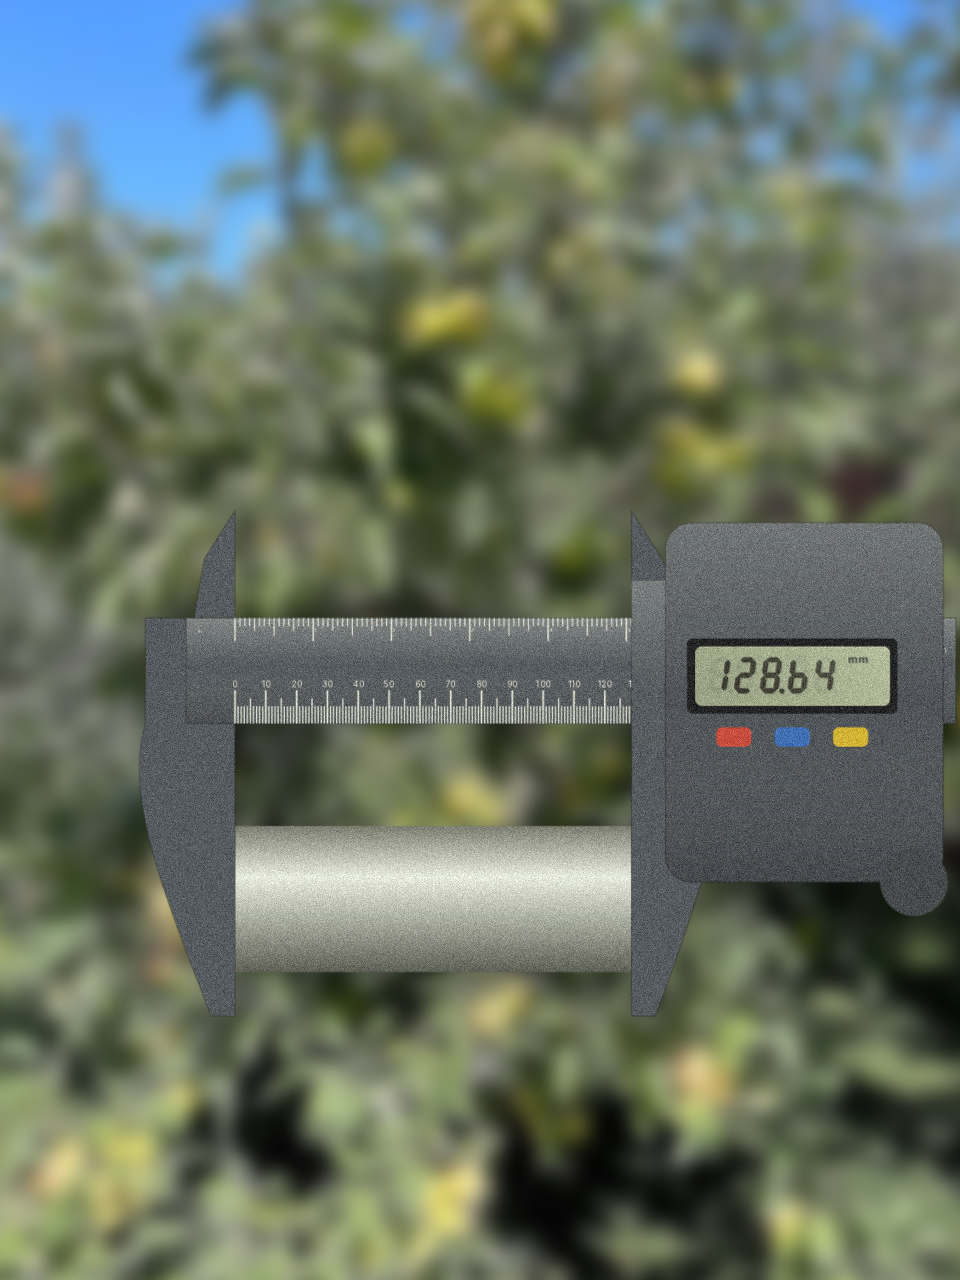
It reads 128.64 mm
